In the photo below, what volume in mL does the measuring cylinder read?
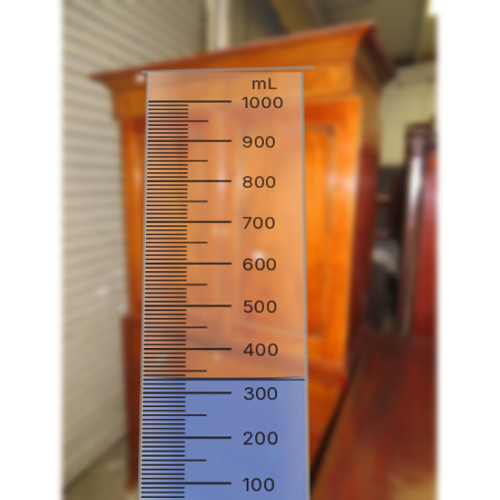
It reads 330 mL
